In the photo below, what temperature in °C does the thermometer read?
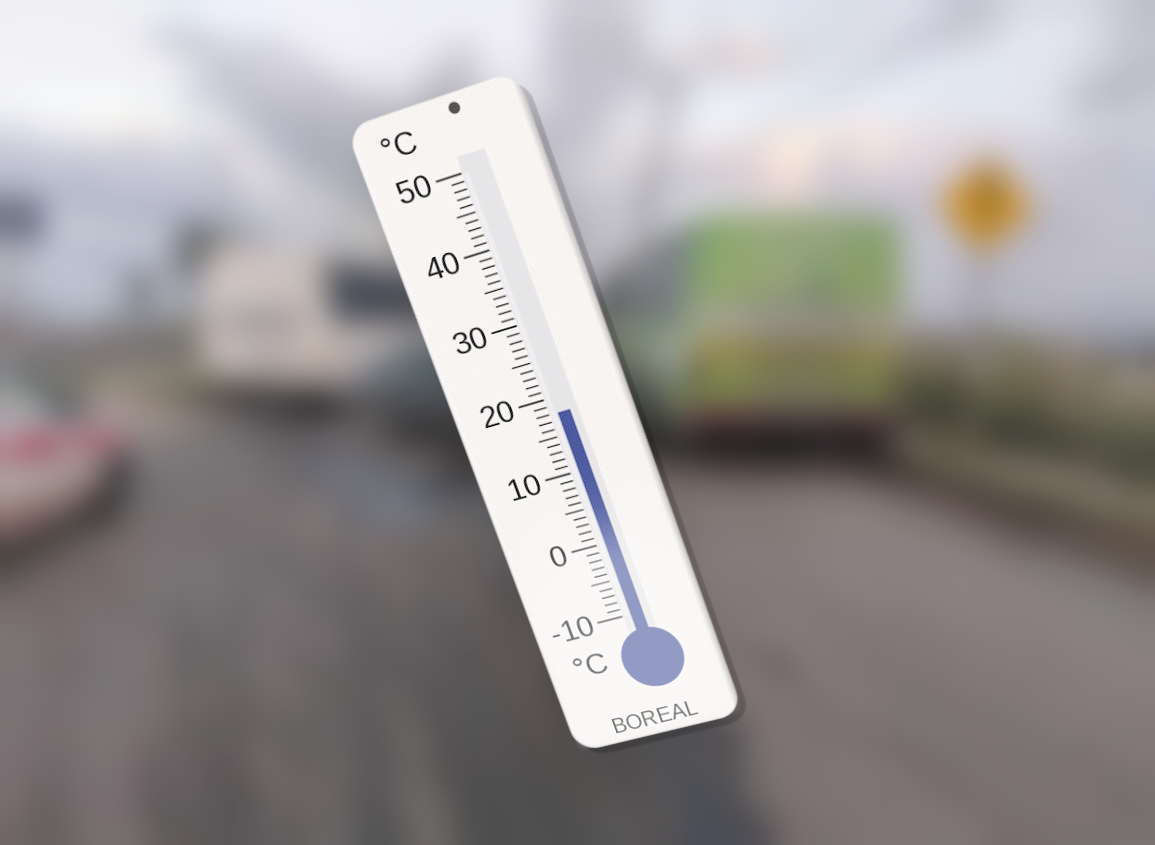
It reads 18 °C
